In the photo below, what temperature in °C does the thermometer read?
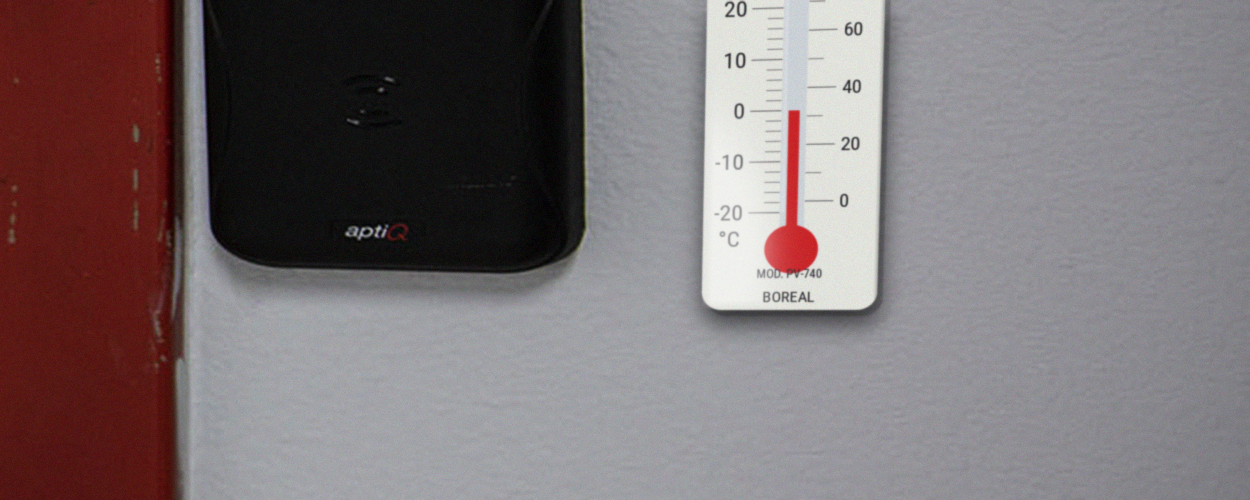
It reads 0 °C
